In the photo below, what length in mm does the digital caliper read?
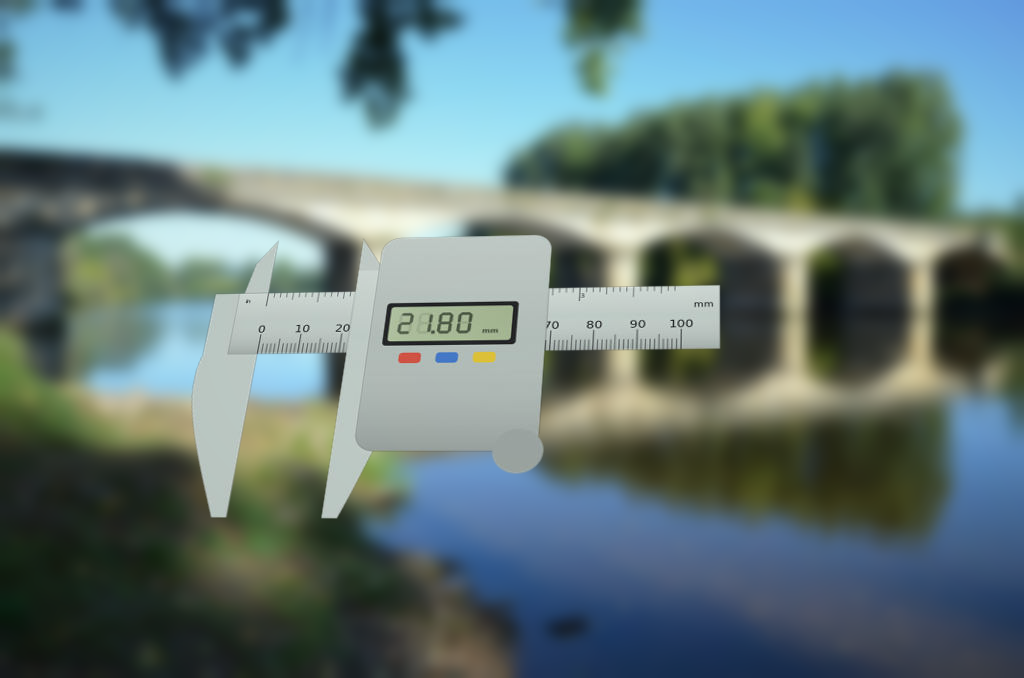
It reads 21.80 mm
